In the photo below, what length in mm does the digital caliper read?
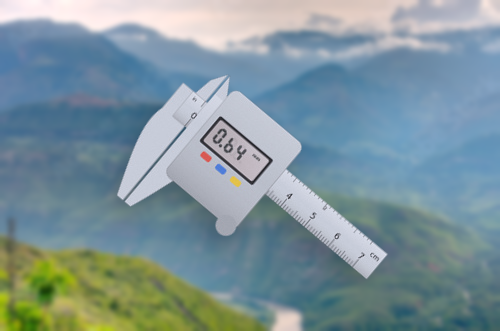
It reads 0.64 mm
